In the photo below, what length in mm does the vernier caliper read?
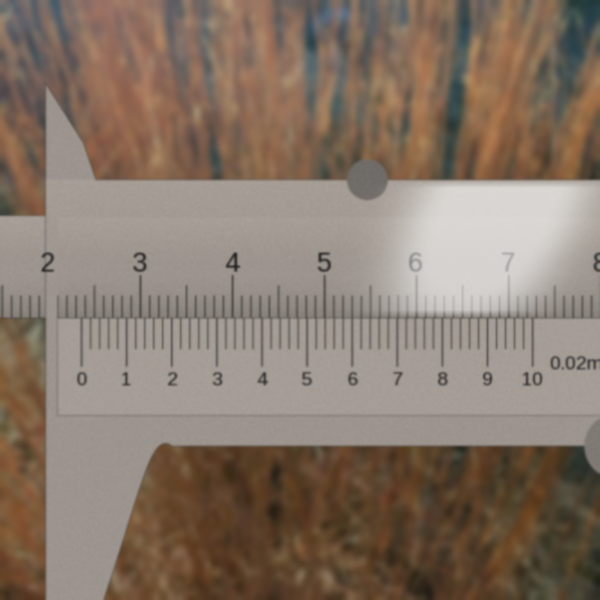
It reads 23.6 mm
